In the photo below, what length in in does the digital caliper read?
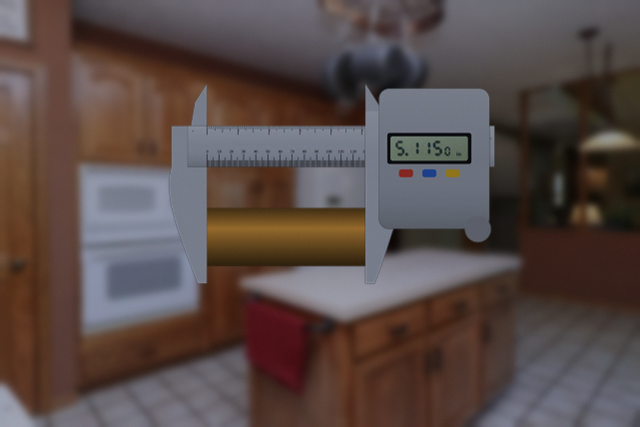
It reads 5.1150 in
